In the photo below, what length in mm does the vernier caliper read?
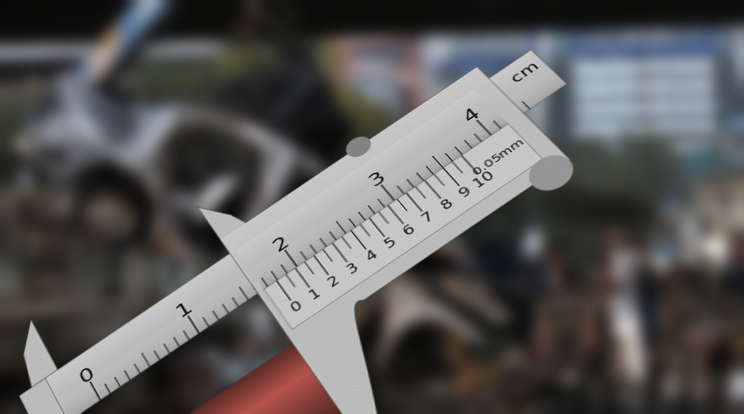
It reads 17.9 mm
